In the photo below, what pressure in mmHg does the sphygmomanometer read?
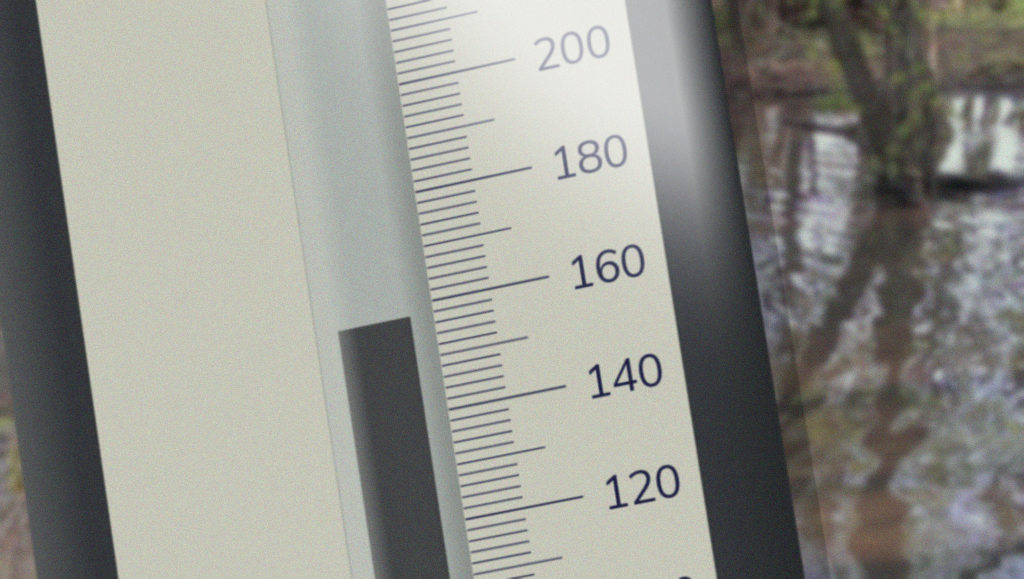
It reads 158 mmHg
